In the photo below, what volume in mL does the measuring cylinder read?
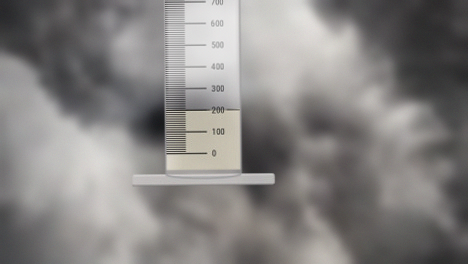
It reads 200 mL
